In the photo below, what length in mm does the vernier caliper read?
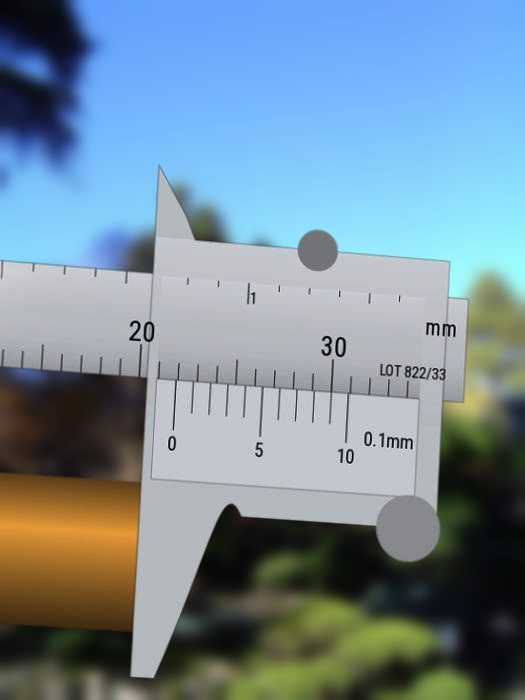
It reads 21.9 mm
